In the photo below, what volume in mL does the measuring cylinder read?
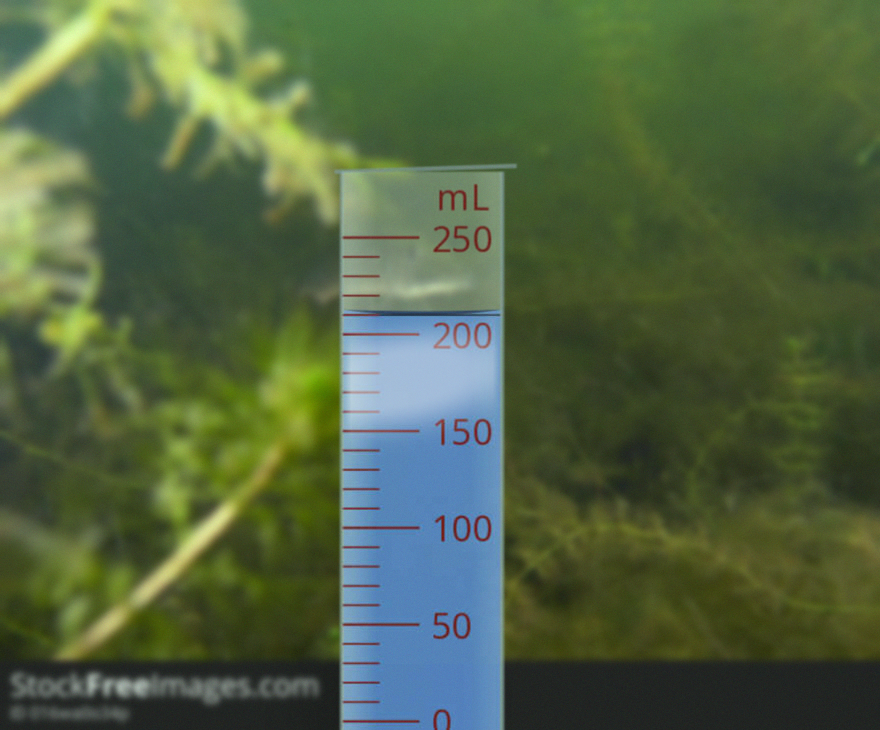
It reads 210 mL
